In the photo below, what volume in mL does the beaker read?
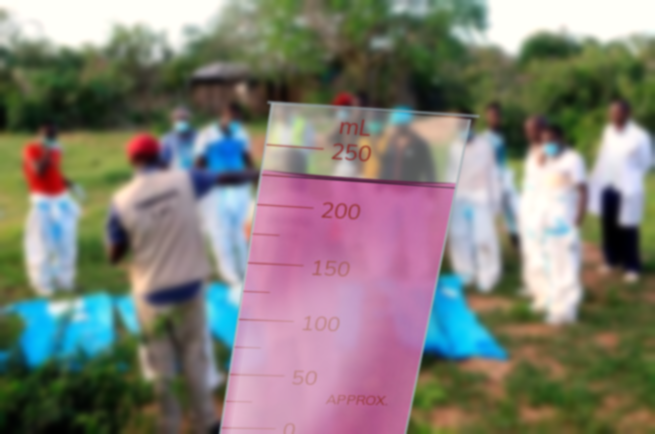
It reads 225 mL
